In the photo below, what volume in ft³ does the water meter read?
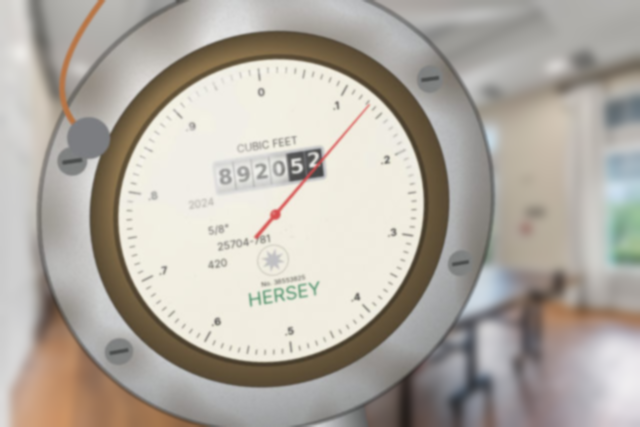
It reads 892052.13 ft³
